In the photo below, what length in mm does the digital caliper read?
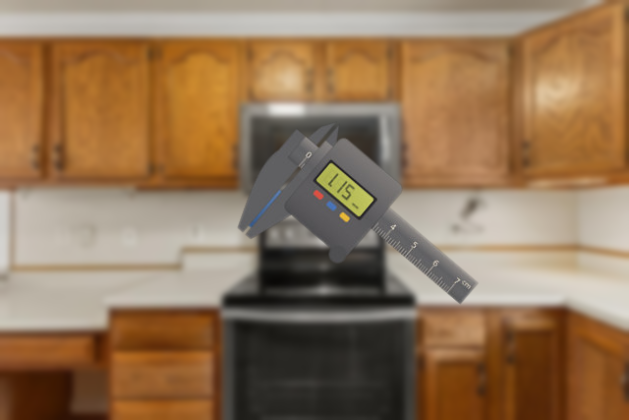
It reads 1.15 mm
